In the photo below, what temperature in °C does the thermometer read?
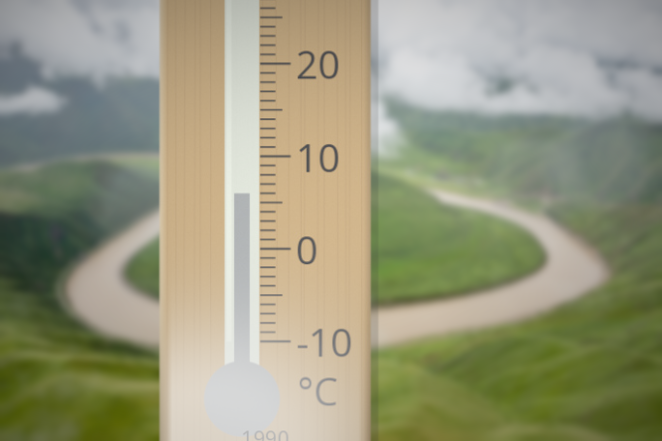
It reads 6 °C
